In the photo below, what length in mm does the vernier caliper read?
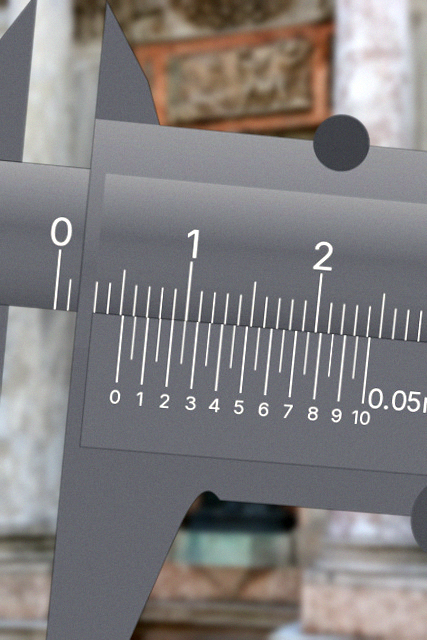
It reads 5.2 mm
